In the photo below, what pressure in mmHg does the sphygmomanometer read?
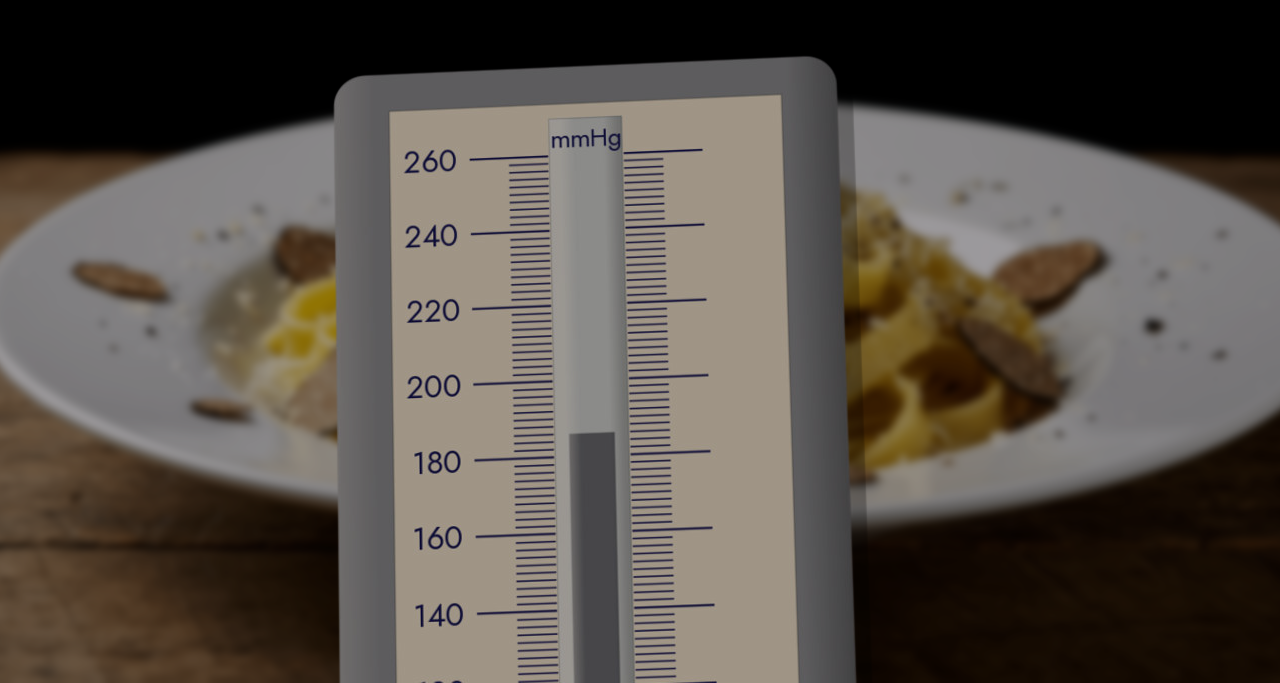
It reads 186 mmHg
